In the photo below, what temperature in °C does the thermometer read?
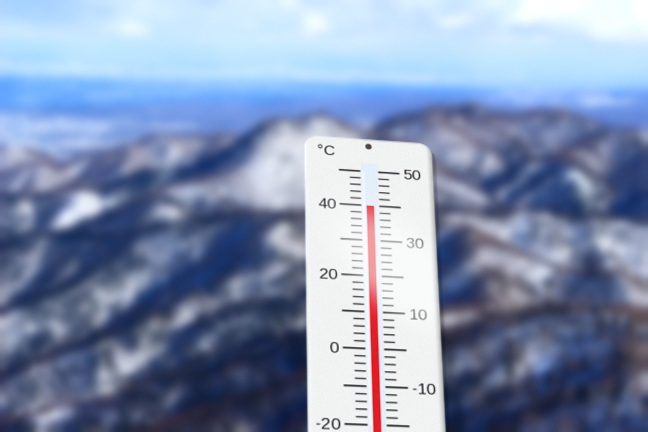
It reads 40 °C
